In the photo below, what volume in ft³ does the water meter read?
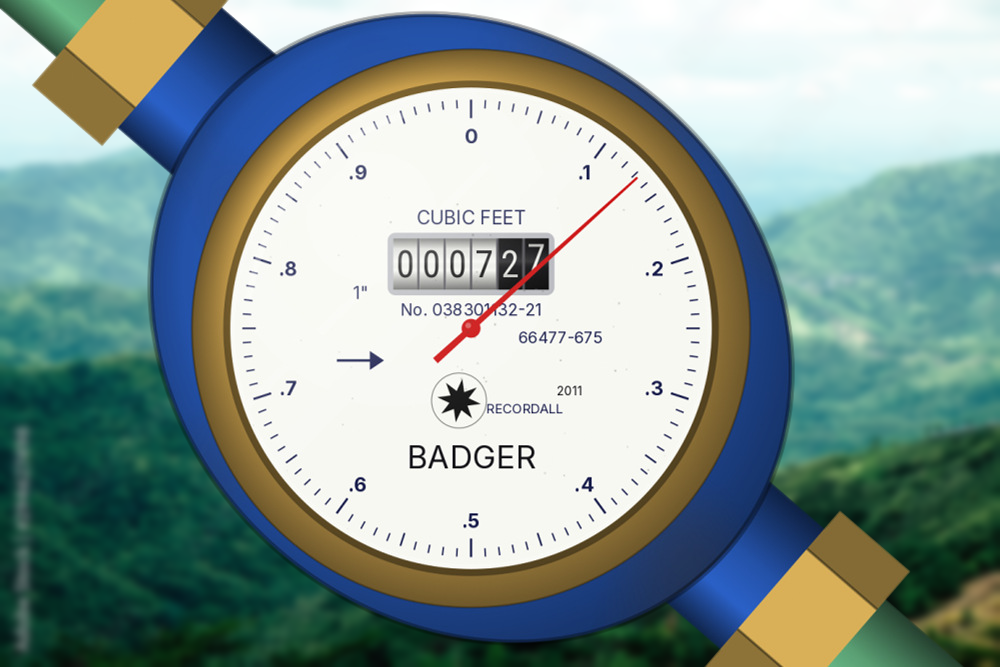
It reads 727.13 ft³
